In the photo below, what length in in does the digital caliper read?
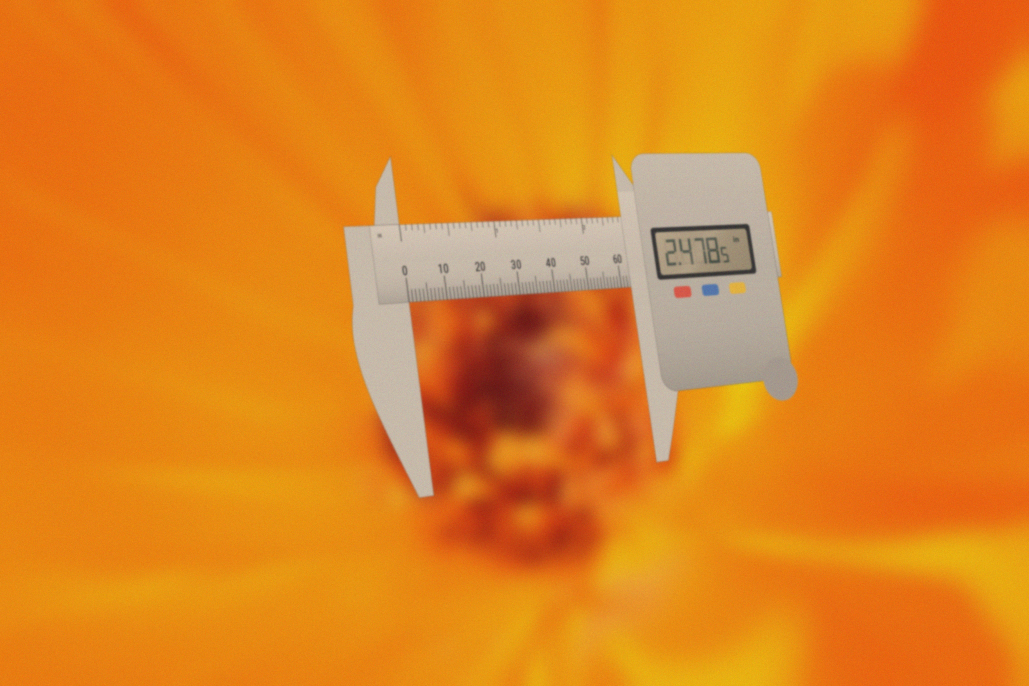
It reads 2.4785 in
